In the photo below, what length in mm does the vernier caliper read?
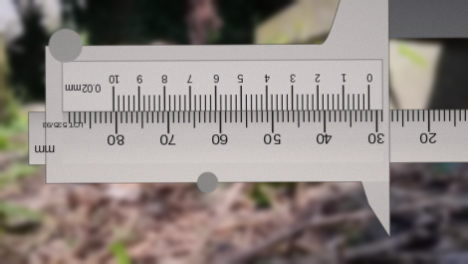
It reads 31.5 mm
